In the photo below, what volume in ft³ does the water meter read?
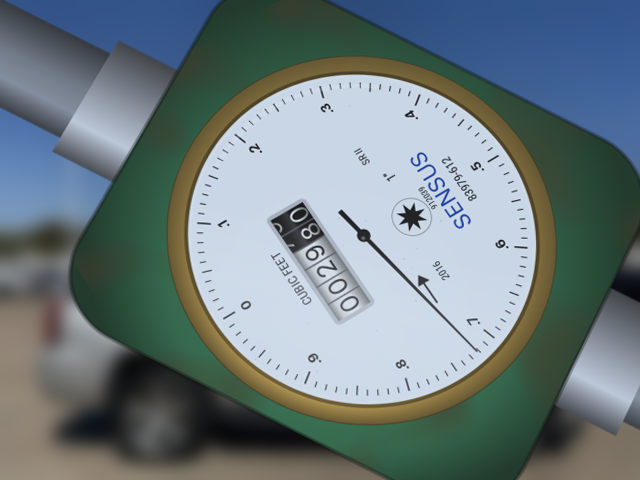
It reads 2979.72 ft³
